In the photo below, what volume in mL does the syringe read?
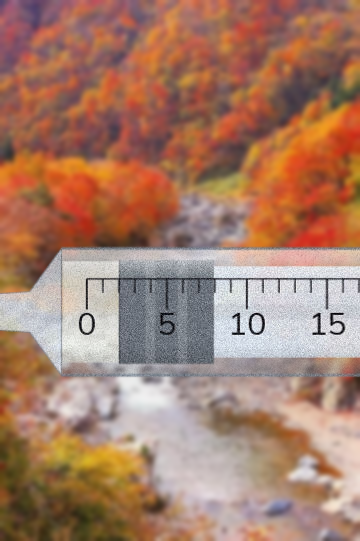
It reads 2 mL
